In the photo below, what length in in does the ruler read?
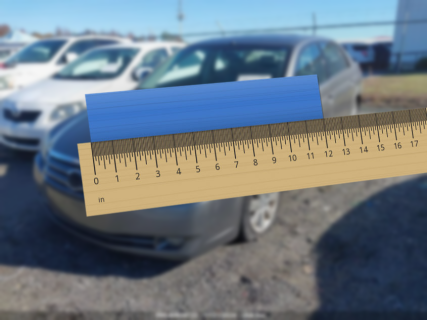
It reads 12 in
